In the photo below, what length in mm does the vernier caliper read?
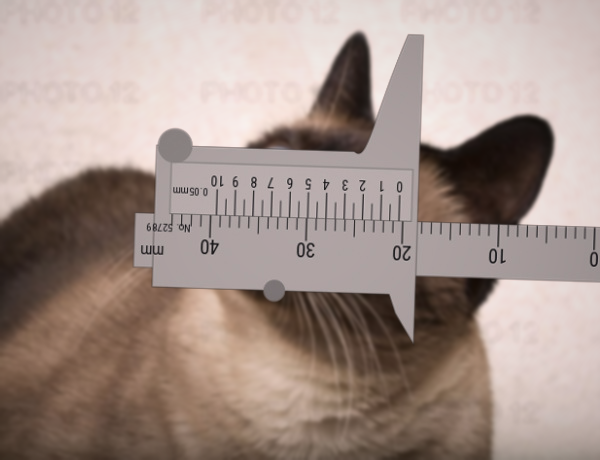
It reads 20.4 mm
